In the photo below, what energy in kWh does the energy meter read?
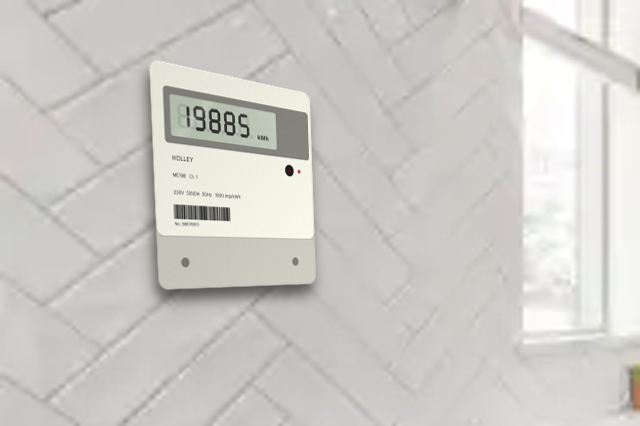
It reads 19885 kWh
